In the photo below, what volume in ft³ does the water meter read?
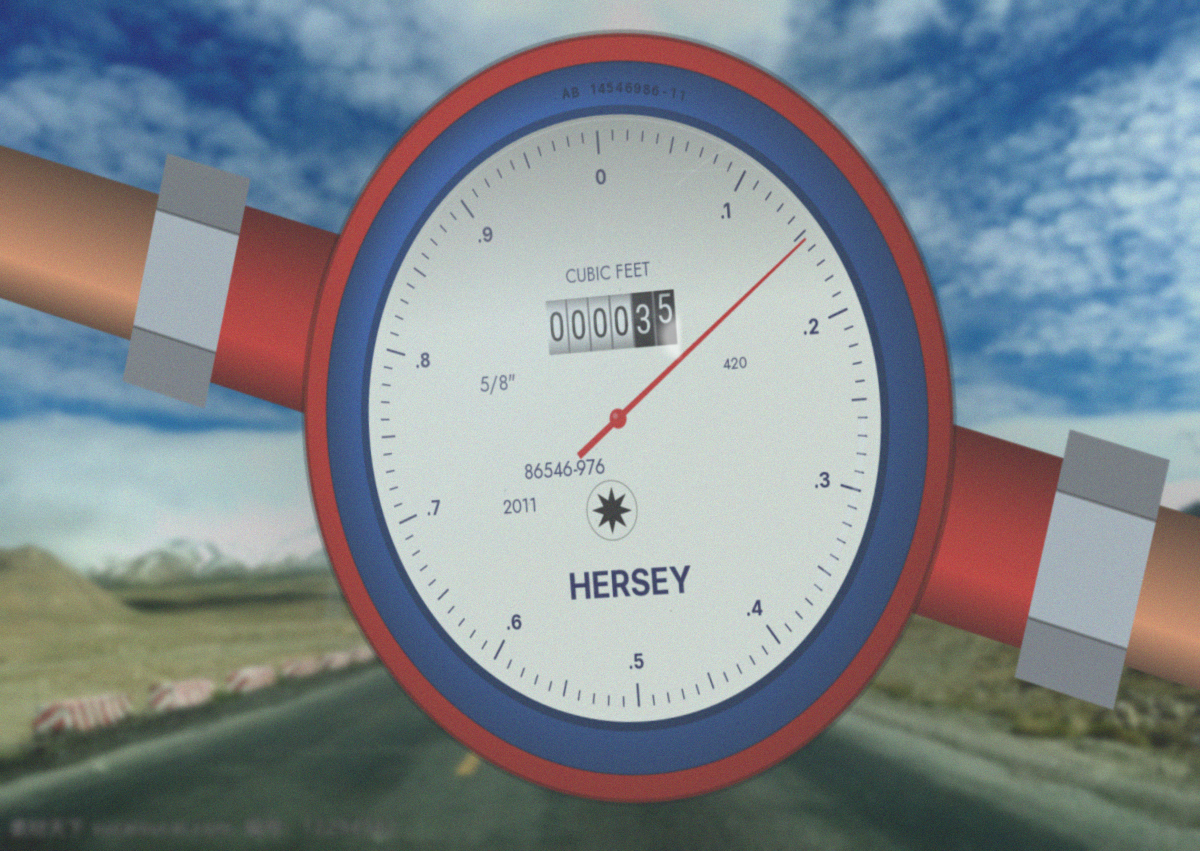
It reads 35.15 ft³
